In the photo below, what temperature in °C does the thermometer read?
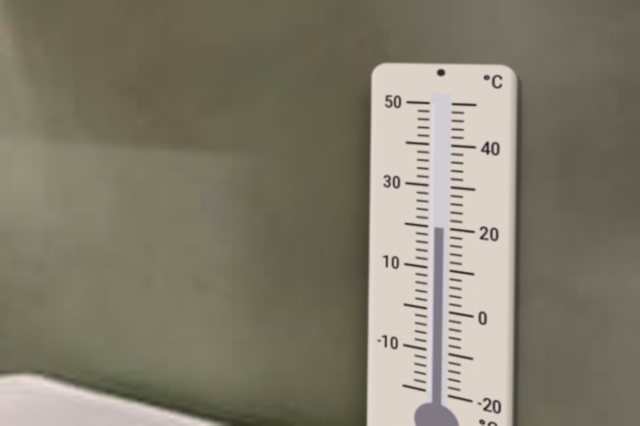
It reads 20 °C
